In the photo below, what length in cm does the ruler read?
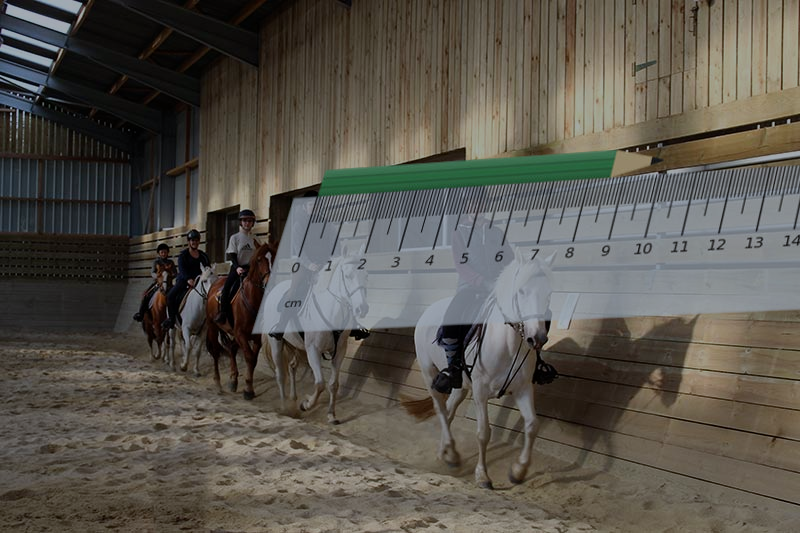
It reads 10 cm
